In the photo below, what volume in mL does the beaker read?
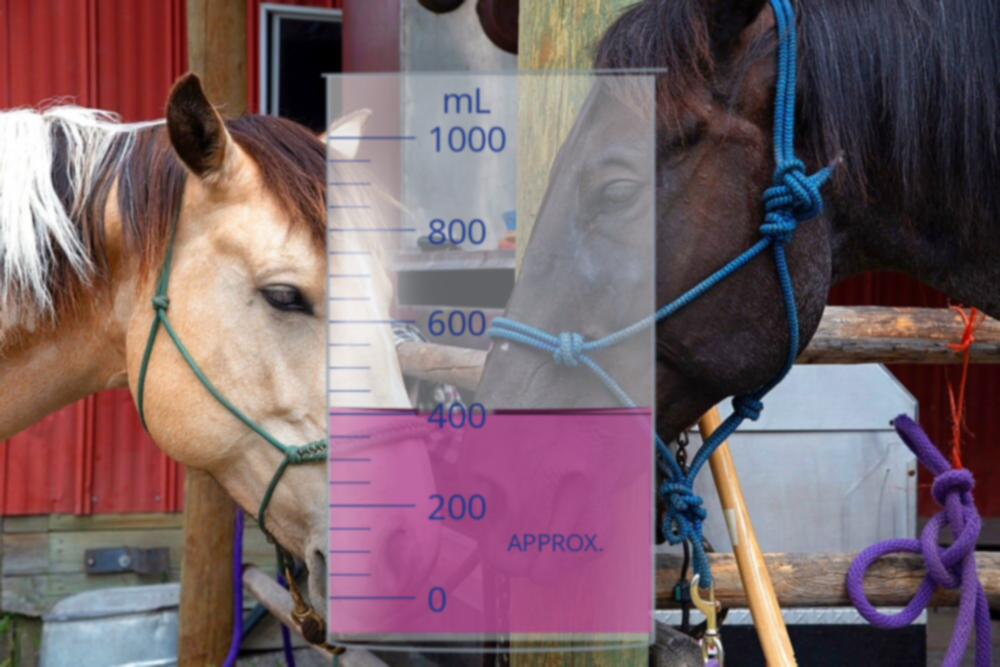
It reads 400 mL
